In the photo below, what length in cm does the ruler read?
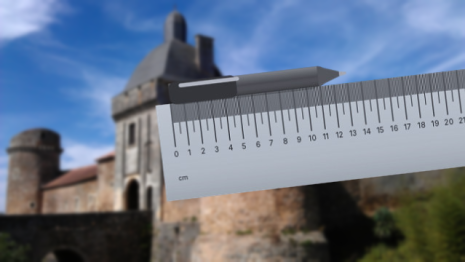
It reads 13 cm
